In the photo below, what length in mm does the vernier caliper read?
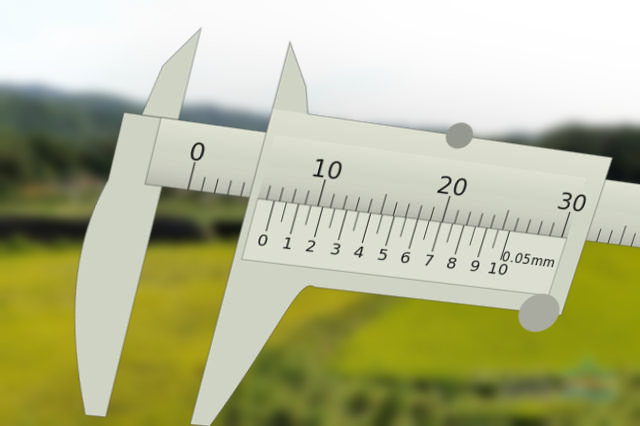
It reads 6.6 mm
